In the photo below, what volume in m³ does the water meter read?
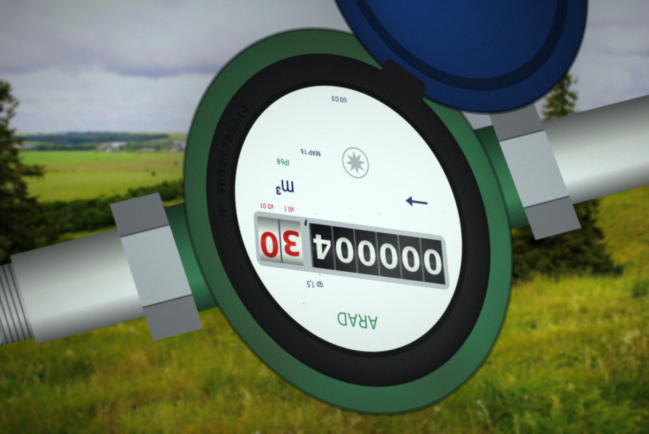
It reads 4.30 m³
